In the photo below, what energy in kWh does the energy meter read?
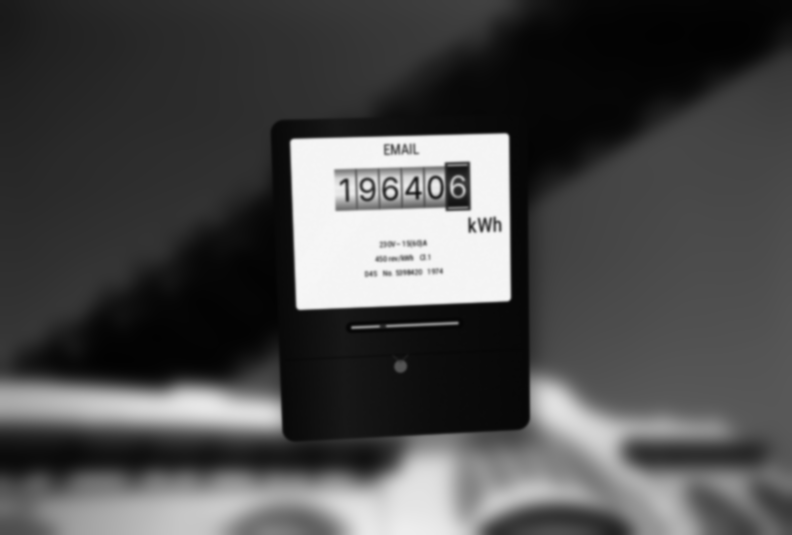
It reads 19640.6 kWh
